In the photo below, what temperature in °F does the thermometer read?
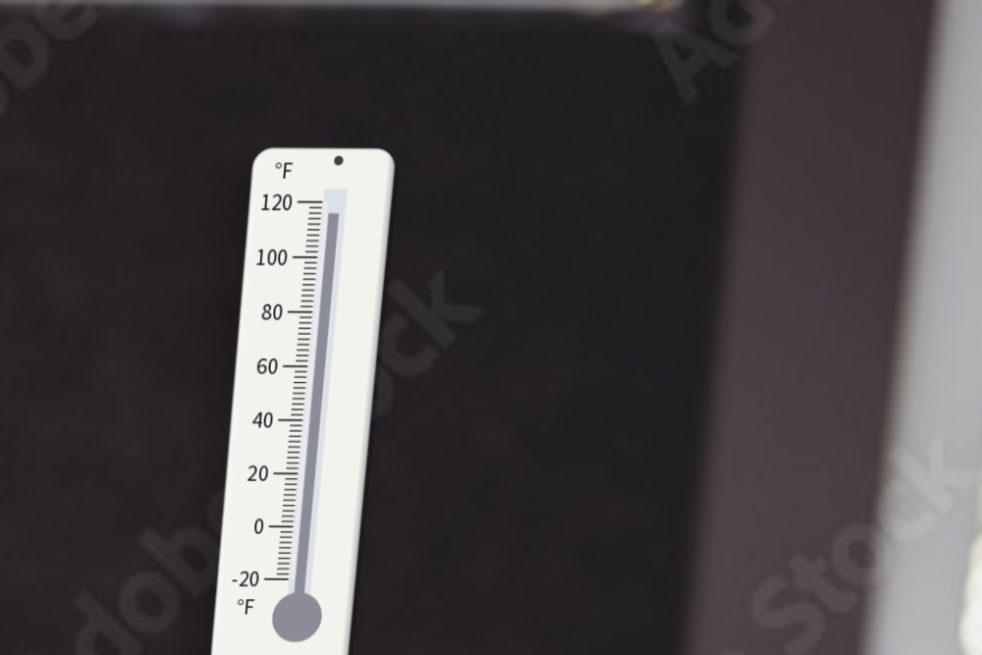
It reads 116 °F
